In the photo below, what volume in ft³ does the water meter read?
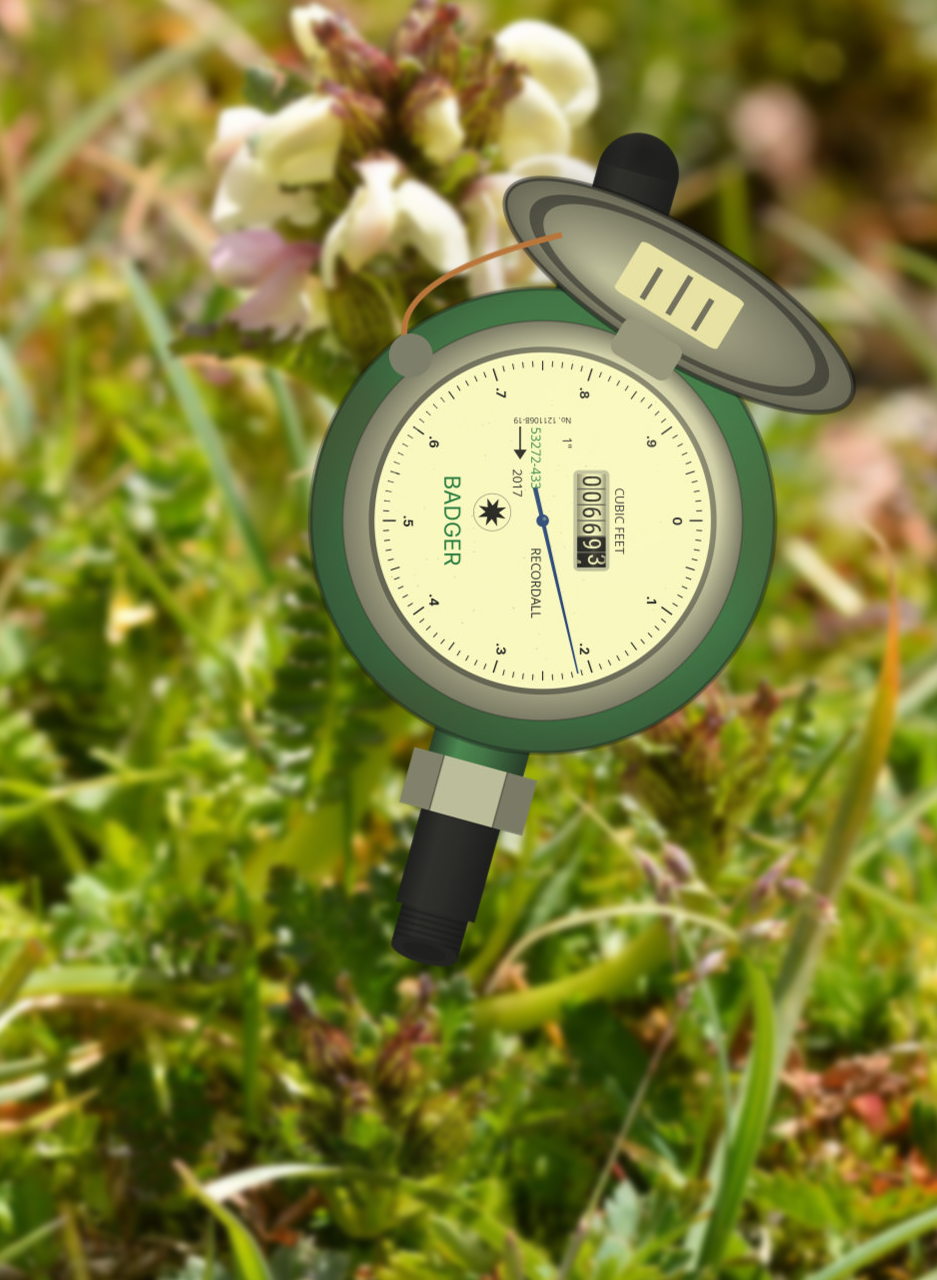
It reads 6693.21 ft³
